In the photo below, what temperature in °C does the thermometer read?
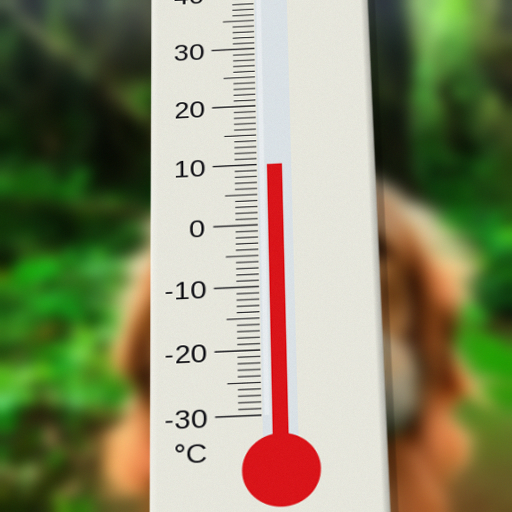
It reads 10 °C
